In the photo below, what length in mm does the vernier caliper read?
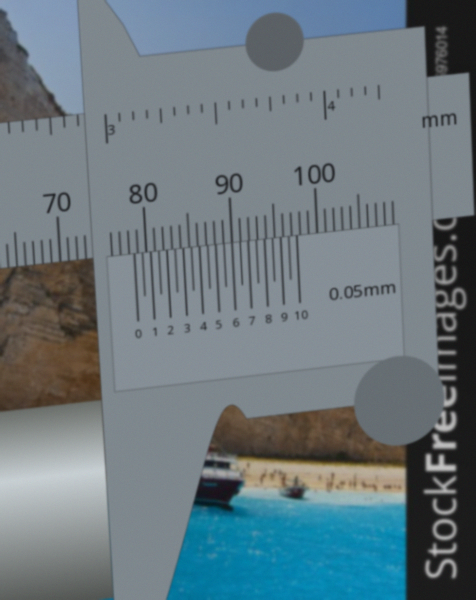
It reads 78.6 mm
